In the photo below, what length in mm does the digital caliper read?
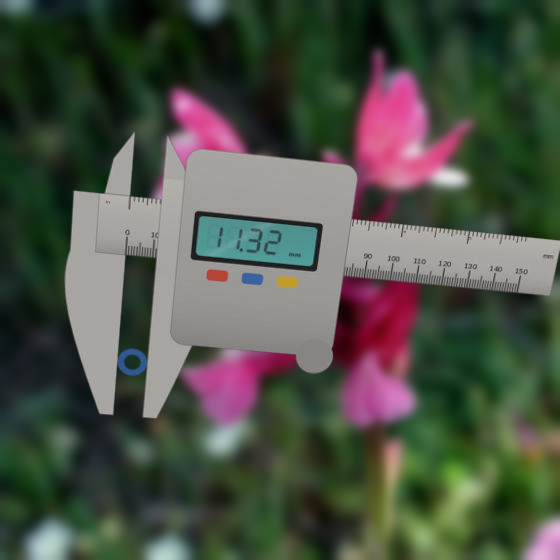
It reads 11.32 mm
